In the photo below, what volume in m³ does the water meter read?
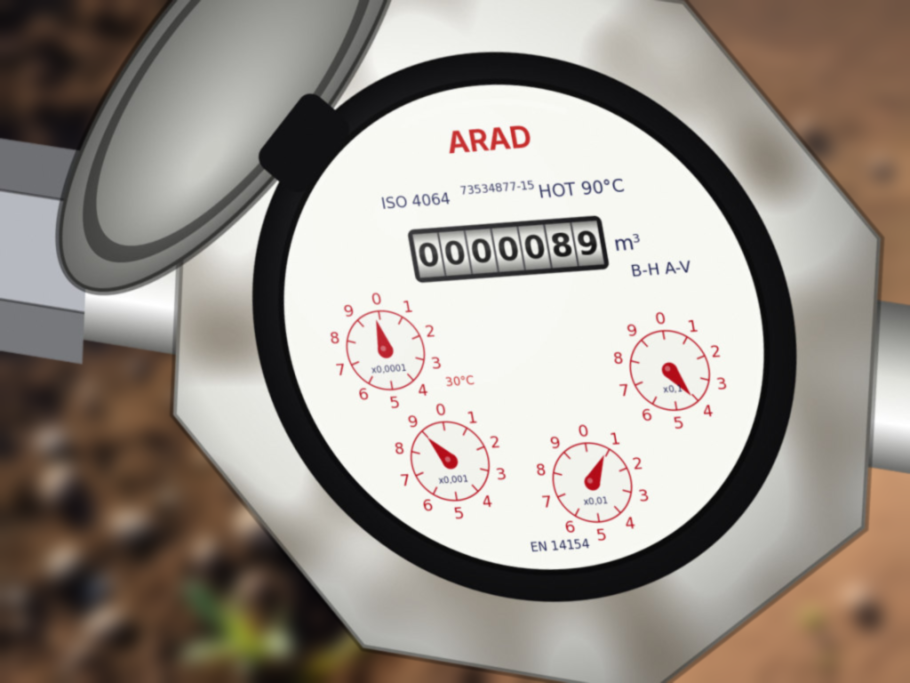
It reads 89.4089 m³
